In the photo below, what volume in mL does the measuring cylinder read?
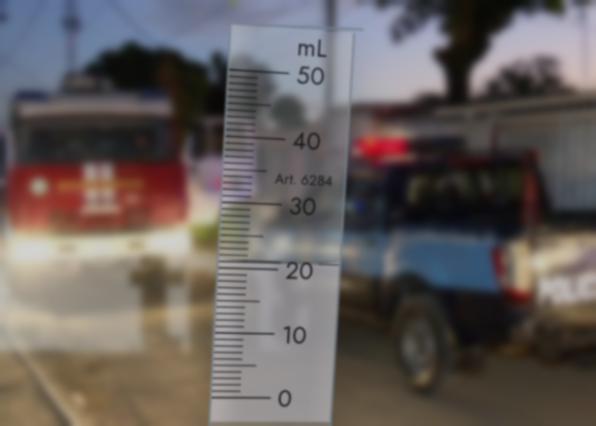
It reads 21 mL
